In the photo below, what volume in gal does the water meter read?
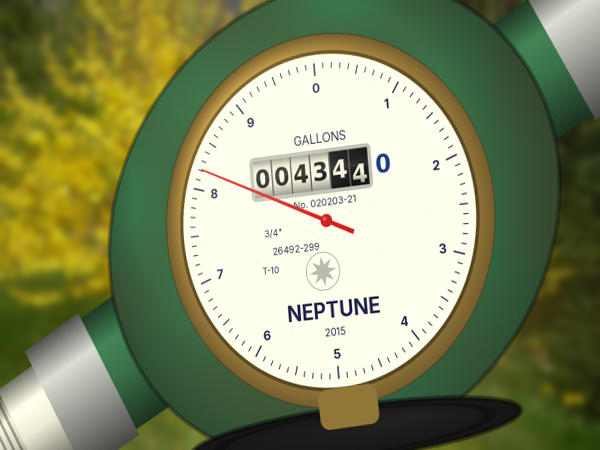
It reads 43438.2 gal
